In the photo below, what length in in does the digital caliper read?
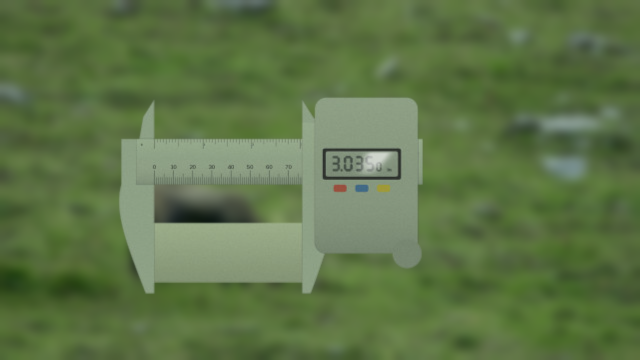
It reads 3.0350 in
